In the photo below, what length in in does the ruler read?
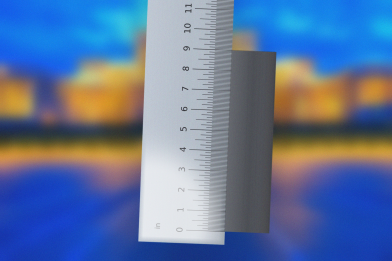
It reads 9 in
